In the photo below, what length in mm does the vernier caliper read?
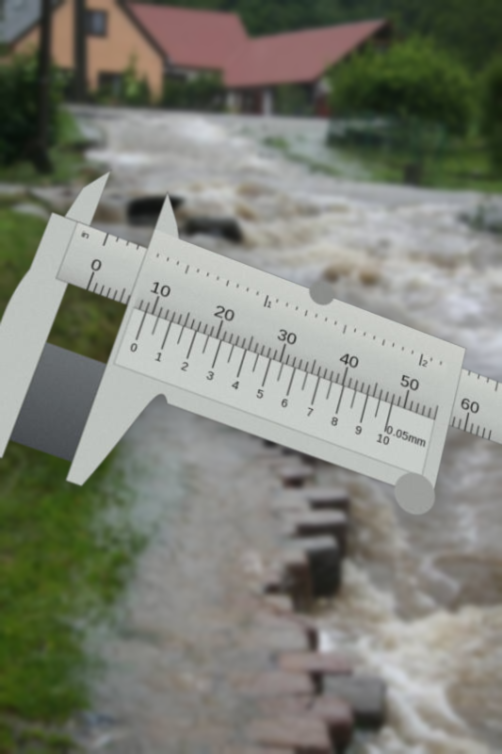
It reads 9.0 mm
